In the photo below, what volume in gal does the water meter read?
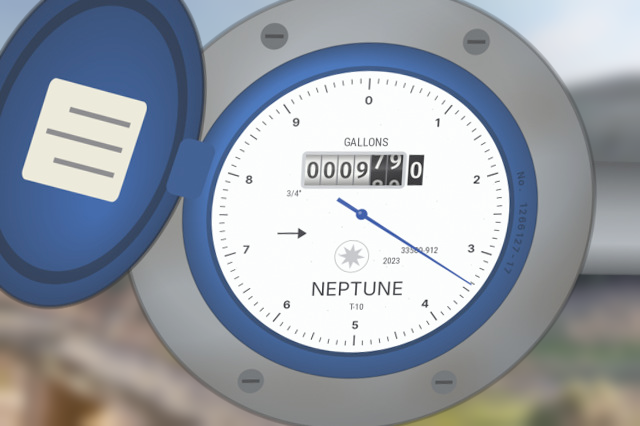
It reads 9793.4 gal
